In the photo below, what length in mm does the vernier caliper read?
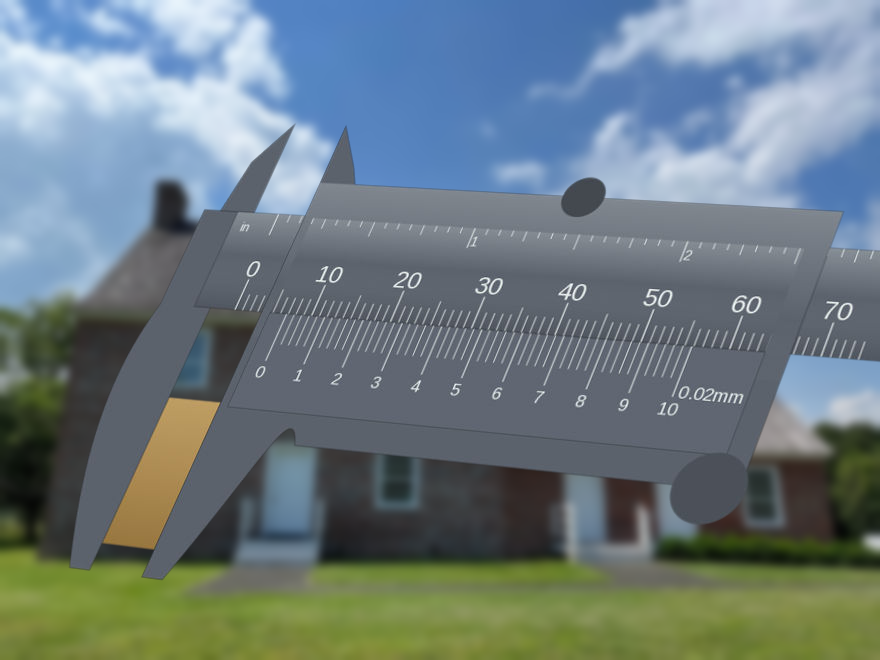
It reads 6.8 mm
